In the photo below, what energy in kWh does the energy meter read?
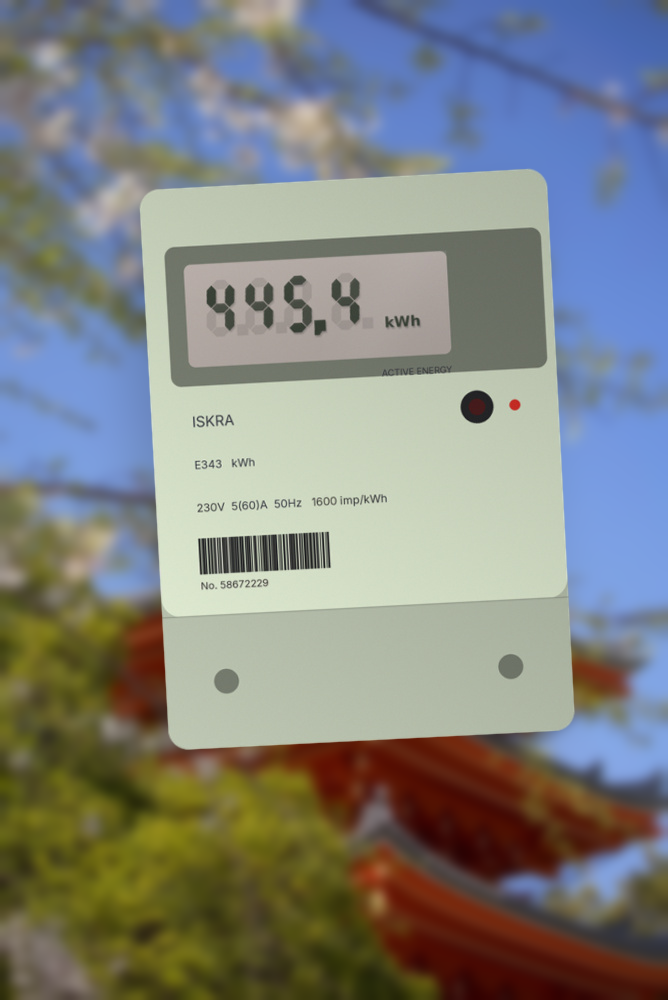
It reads 445.4 kWh
